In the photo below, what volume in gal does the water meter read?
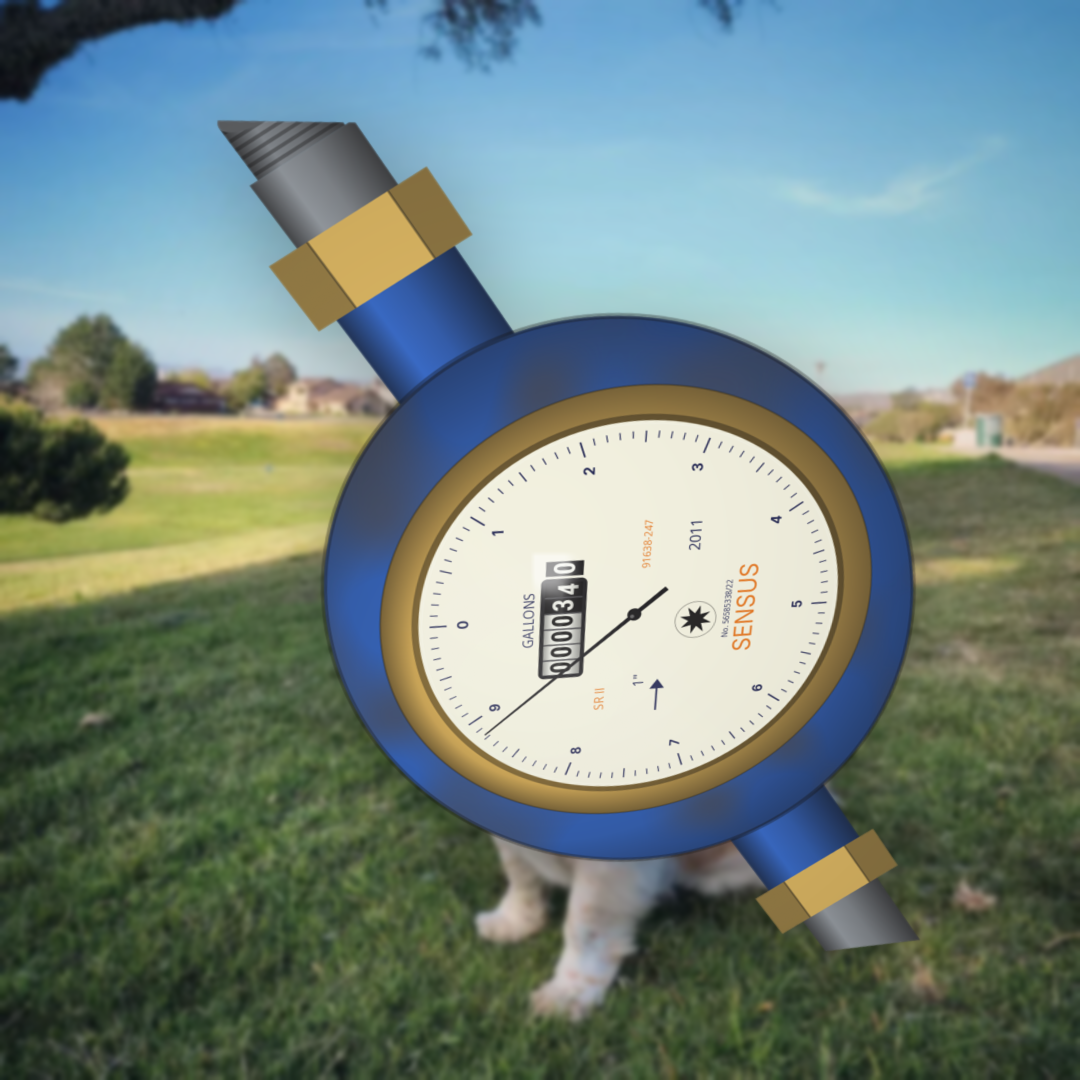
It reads 338.8 gal
